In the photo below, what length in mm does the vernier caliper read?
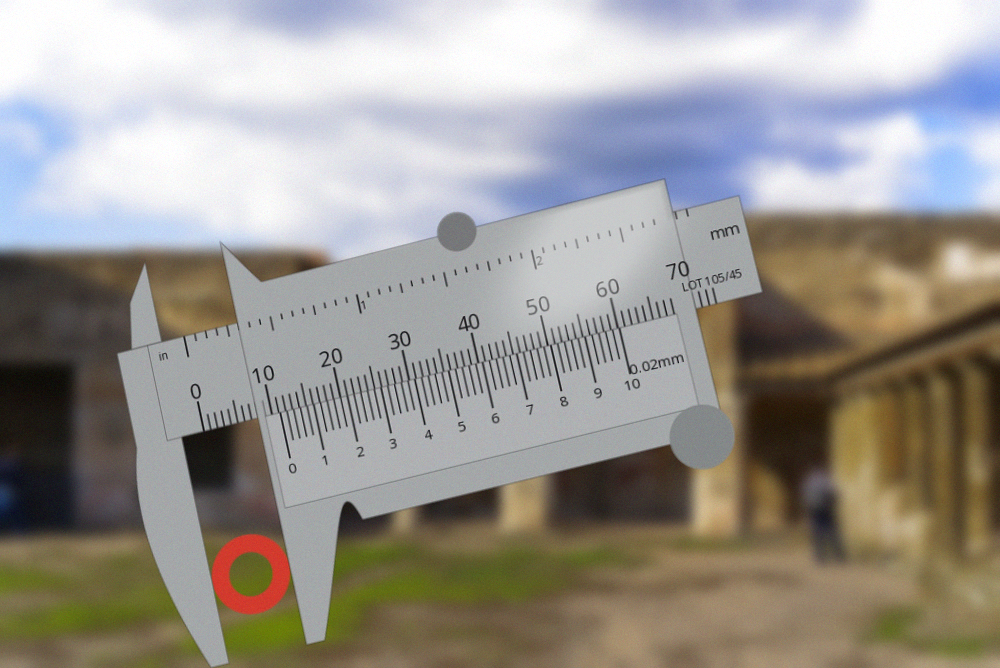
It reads 11.2 mm
